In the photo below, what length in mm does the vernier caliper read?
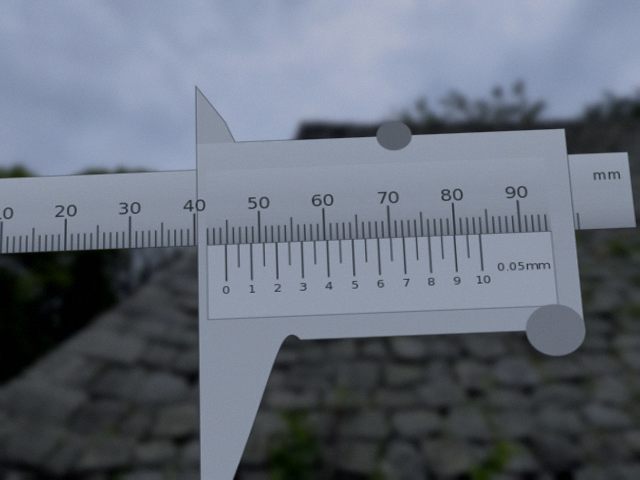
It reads 44.8 mm
